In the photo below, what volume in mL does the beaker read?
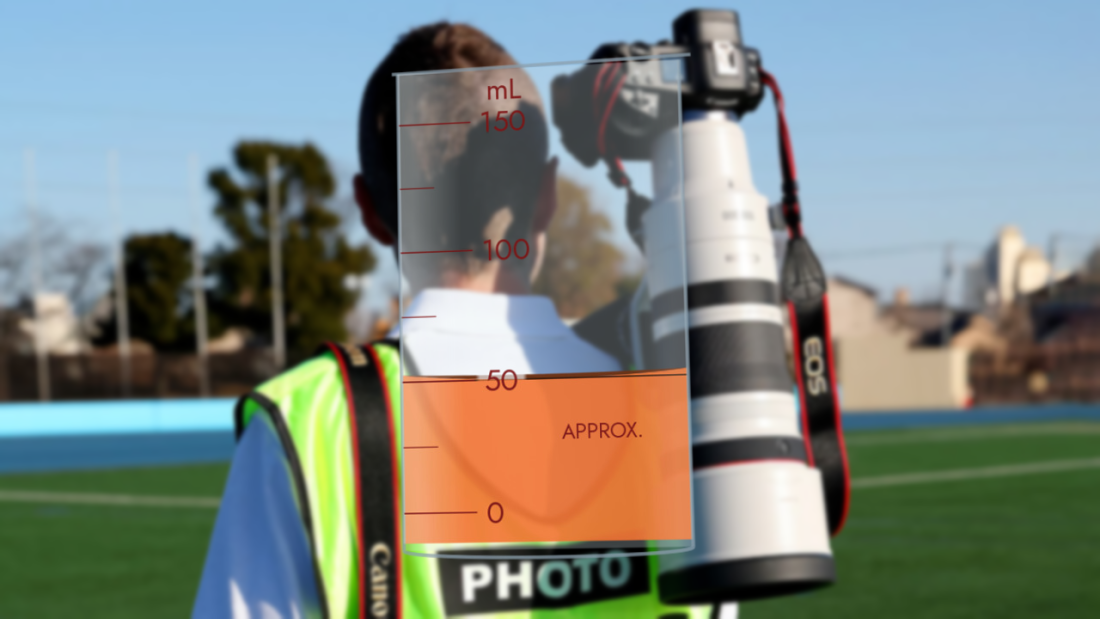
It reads 50 mL
